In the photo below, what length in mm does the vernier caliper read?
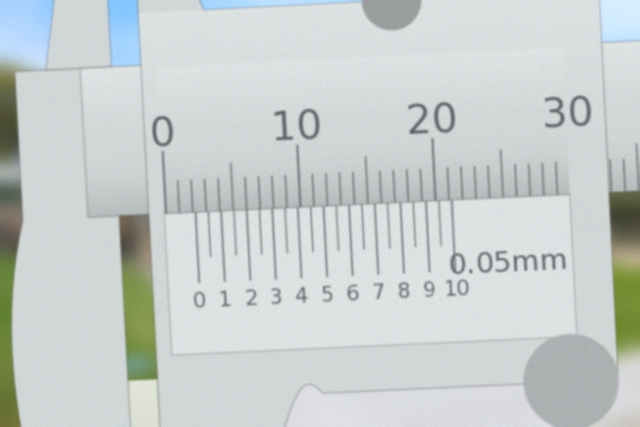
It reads 2.2 mm
